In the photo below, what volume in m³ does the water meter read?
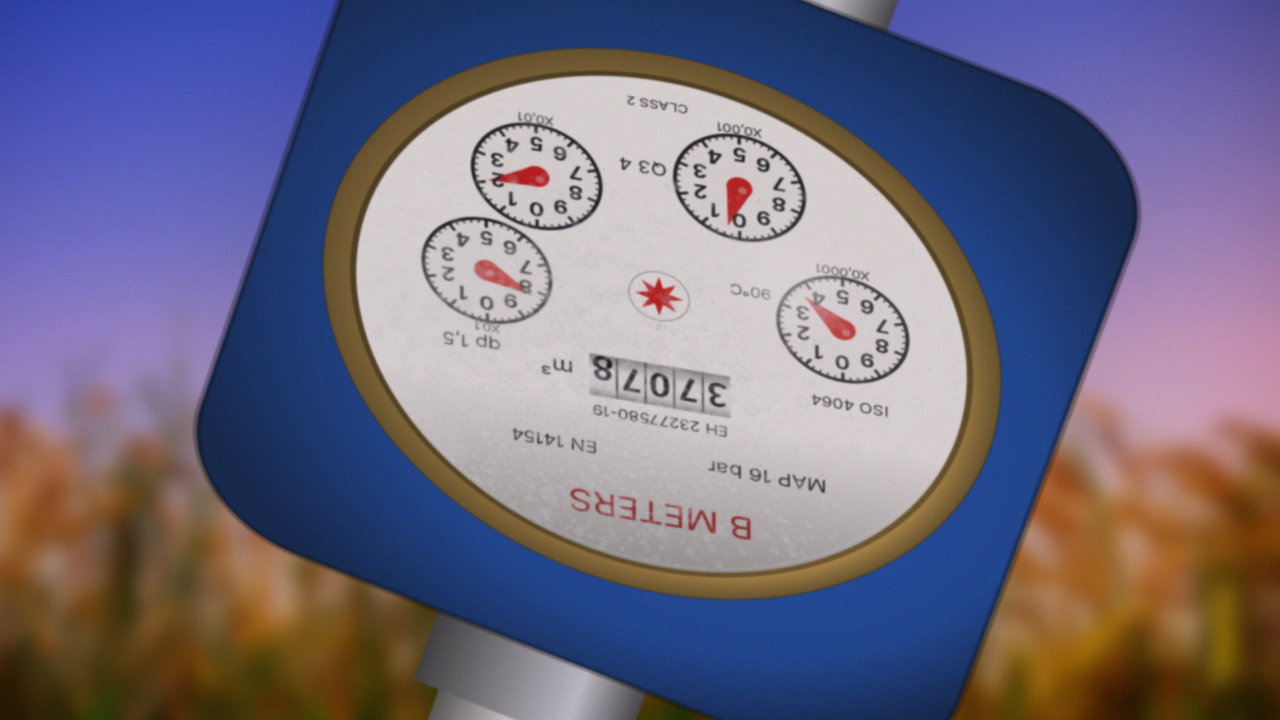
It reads 37077.8203 m³
